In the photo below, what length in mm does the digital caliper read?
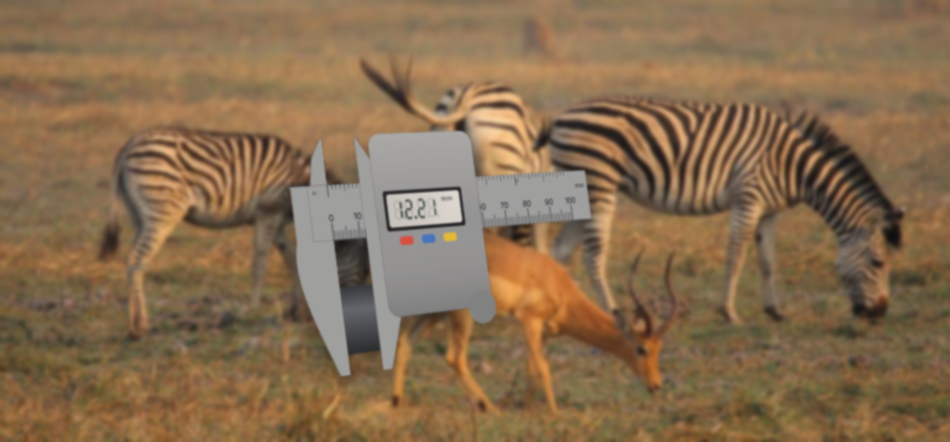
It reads 12.21 mm
